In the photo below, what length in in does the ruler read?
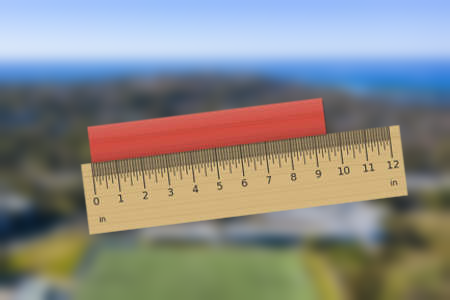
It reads 9.5 in
